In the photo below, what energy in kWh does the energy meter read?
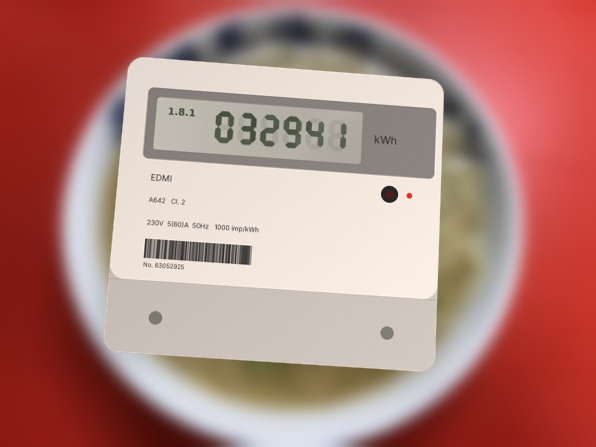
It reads 32941 kWh
